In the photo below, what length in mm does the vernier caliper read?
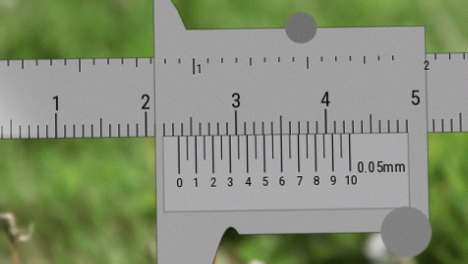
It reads 23.6 mm
